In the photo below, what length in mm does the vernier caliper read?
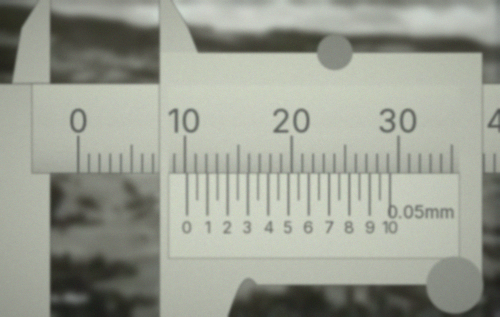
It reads 10.2 mm
